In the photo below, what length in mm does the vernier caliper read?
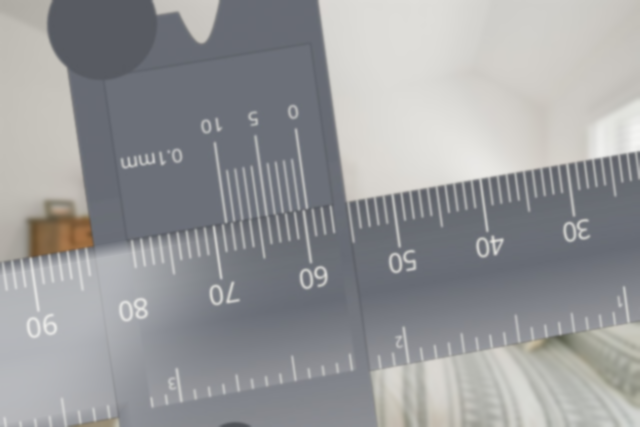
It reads 59.6 mm
